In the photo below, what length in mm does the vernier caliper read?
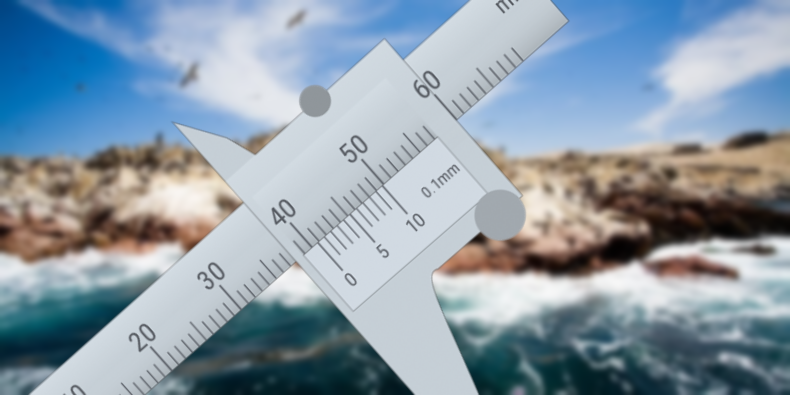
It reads 40.8 mm
